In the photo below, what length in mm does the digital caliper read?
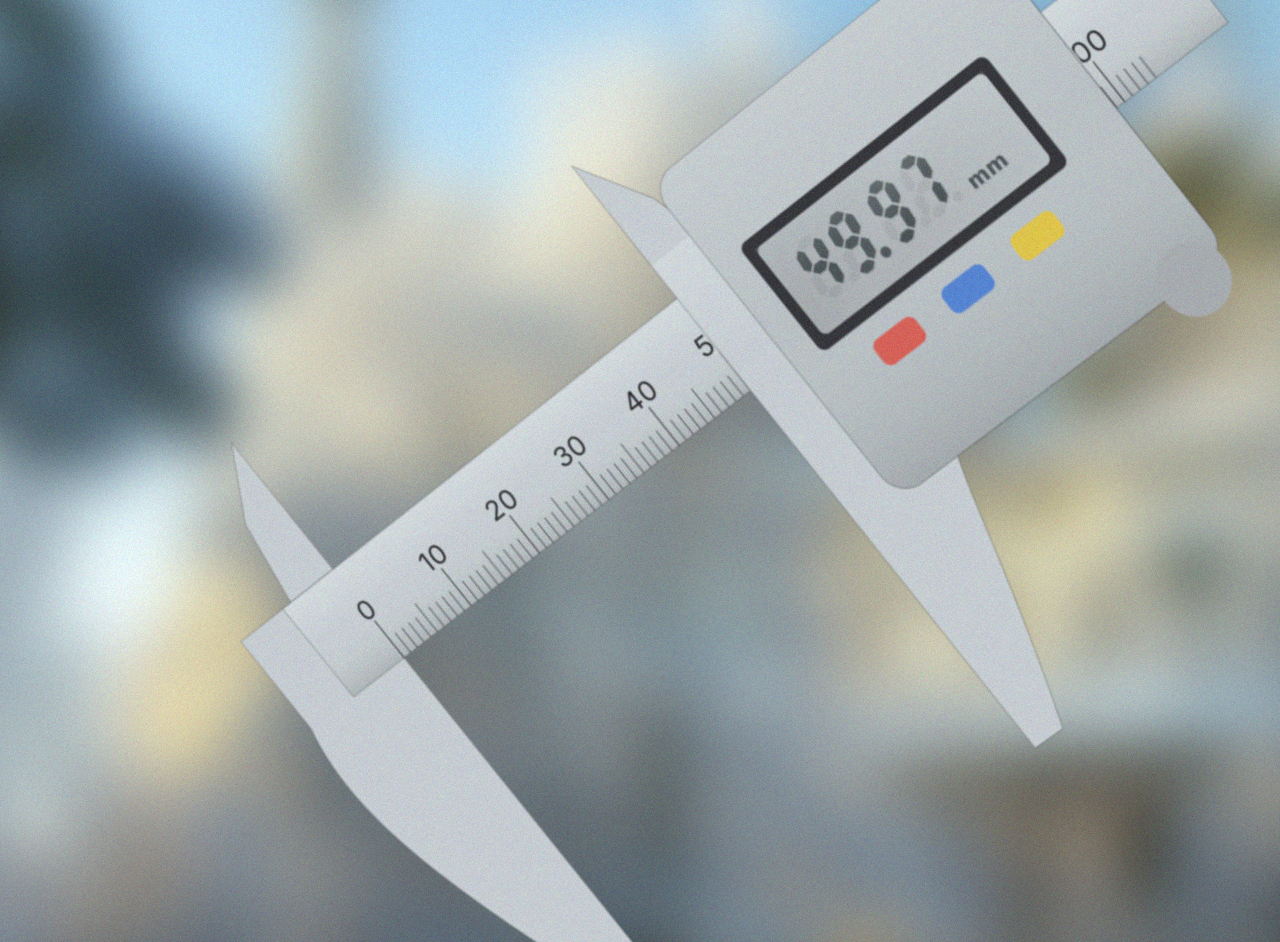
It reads 49.97 mm
